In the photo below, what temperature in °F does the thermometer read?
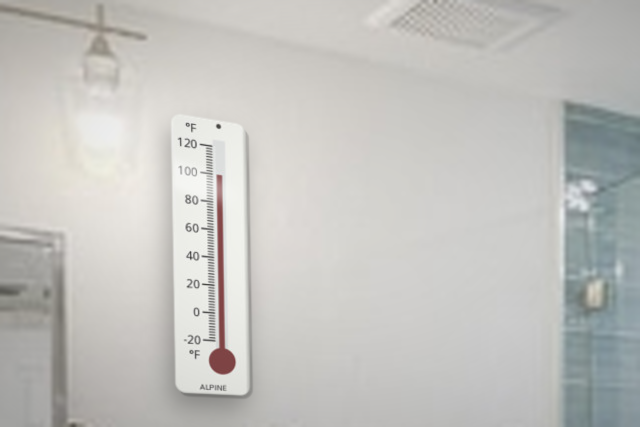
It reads 100 °F
